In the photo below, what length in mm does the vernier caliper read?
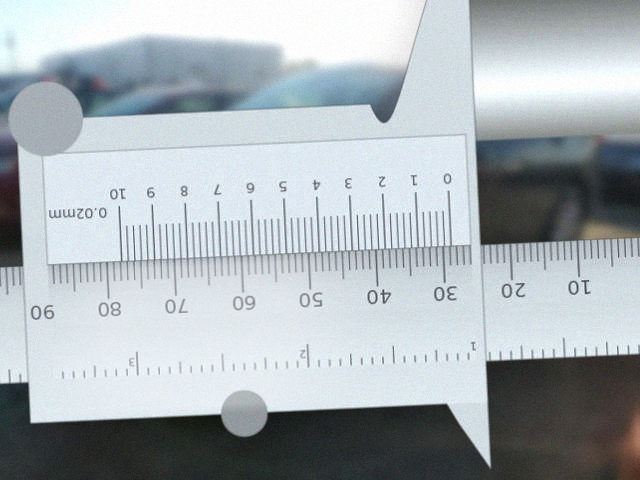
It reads 28.8 mm
